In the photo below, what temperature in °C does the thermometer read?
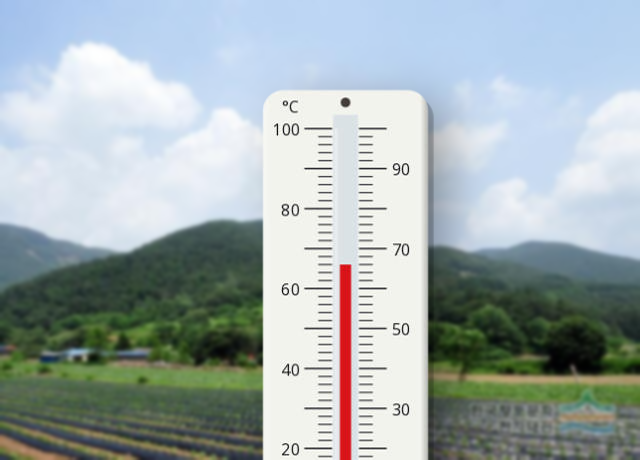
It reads 66 °C
